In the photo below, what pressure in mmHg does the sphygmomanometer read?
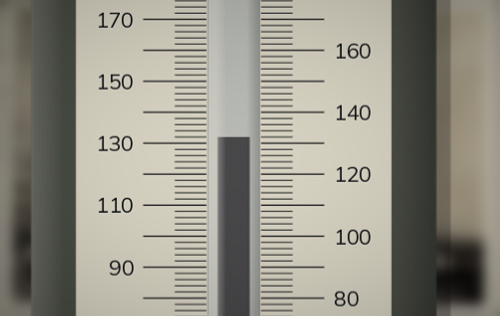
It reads 132 mmHg
